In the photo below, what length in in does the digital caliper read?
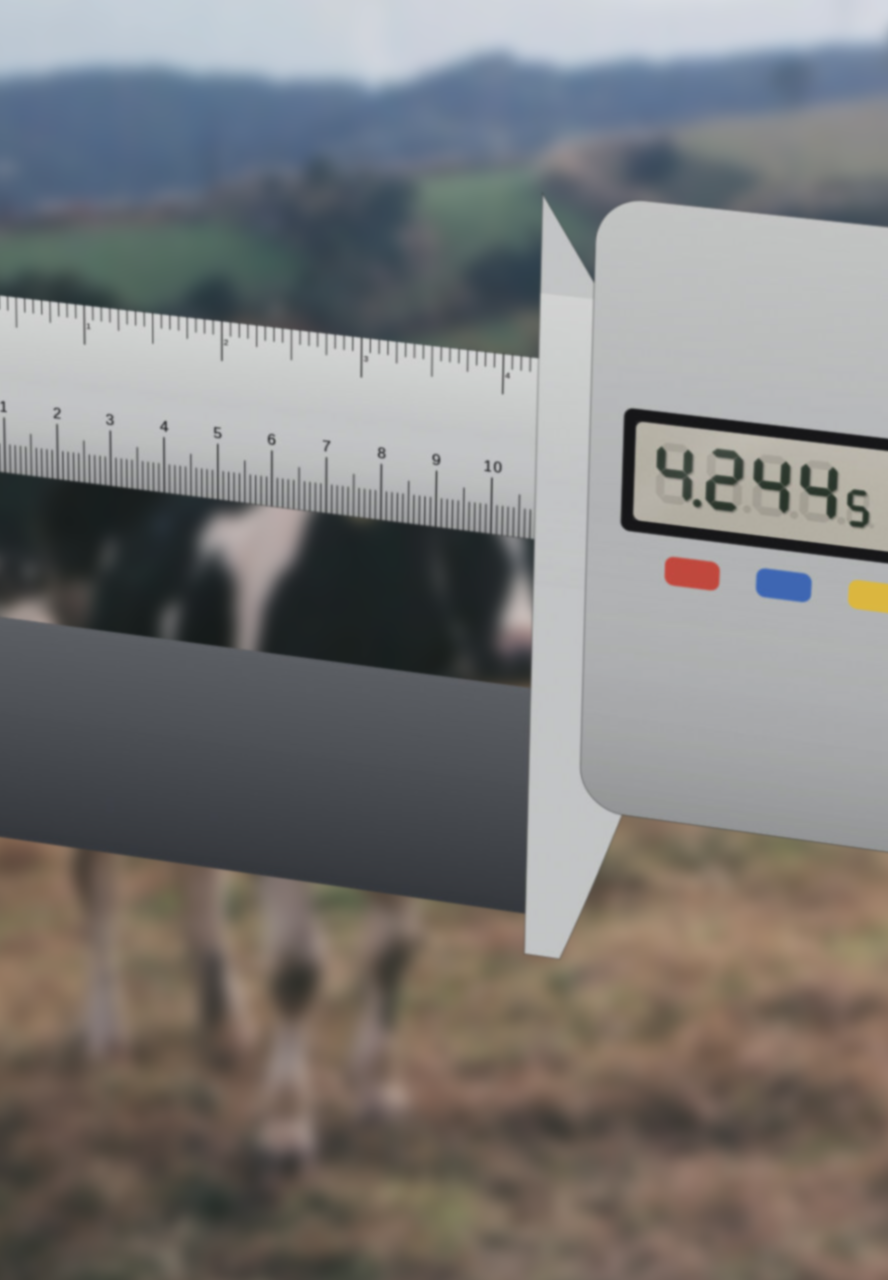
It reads 4.2445 in
